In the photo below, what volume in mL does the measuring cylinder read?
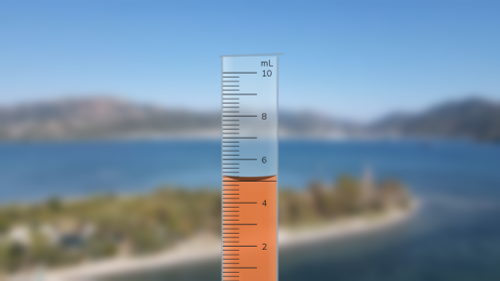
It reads 5 mL
